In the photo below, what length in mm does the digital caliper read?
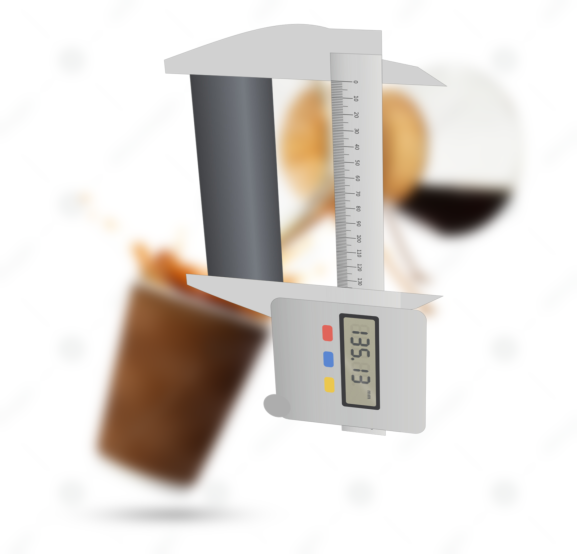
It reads 135.13 mm
